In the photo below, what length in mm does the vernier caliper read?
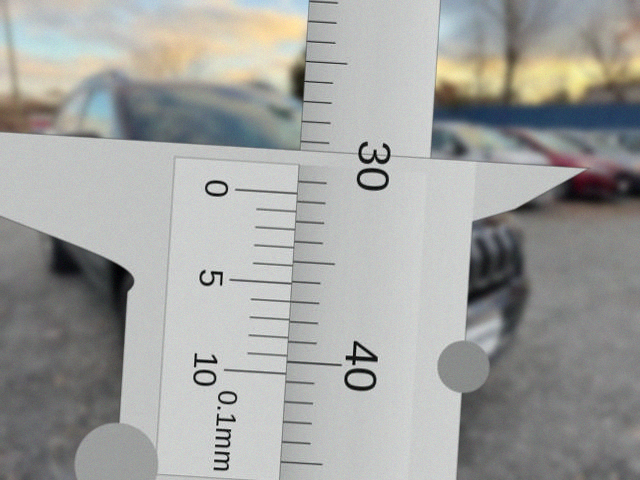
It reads 31.6 mm
